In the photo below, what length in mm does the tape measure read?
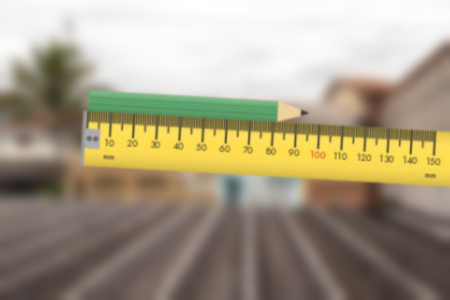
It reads 95 mm
